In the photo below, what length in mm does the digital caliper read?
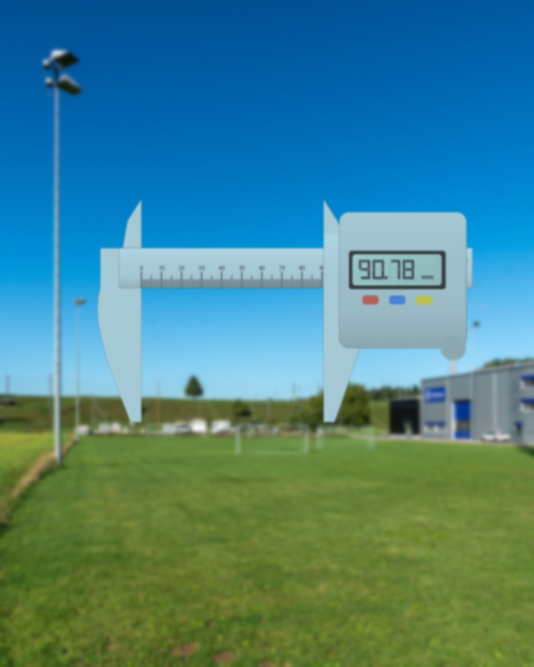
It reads 90.78 mm
